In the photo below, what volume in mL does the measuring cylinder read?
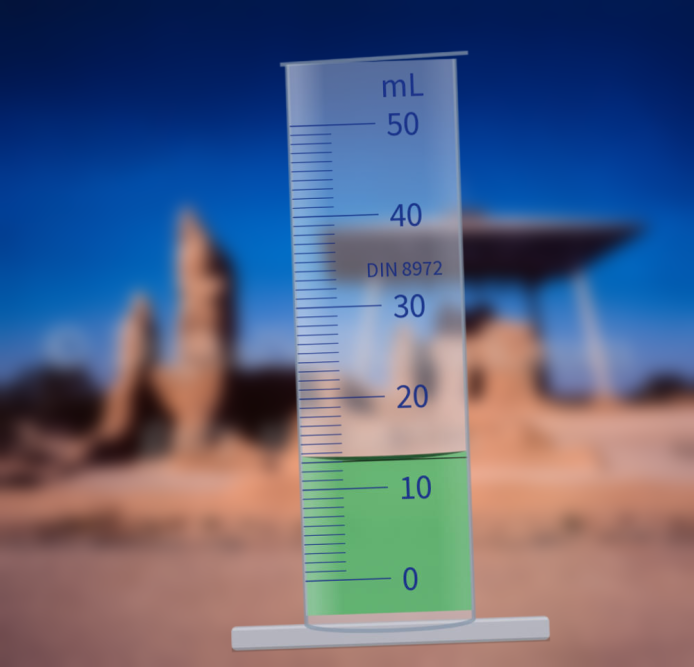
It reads 13 mL
